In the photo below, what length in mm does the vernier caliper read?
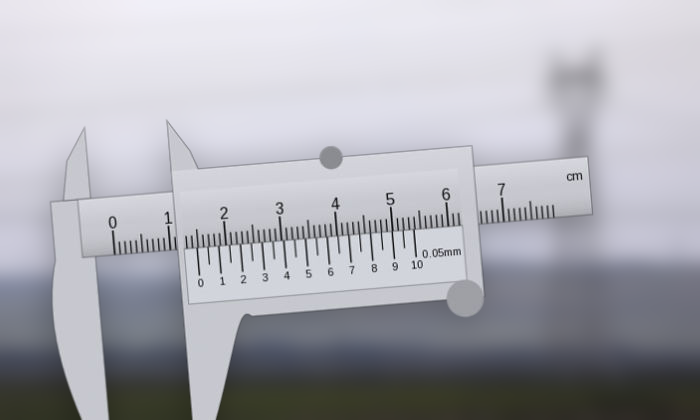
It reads 14.8 mm
